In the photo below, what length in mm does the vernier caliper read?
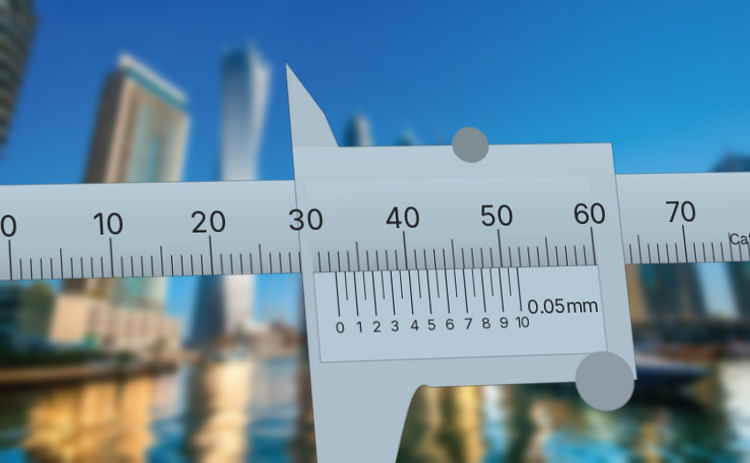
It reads 32.6 mm
